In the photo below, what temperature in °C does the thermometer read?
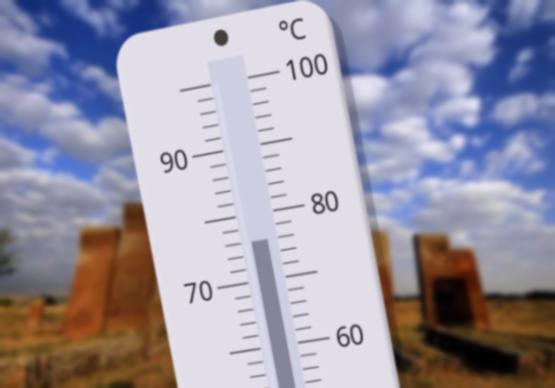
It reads 76 °C
